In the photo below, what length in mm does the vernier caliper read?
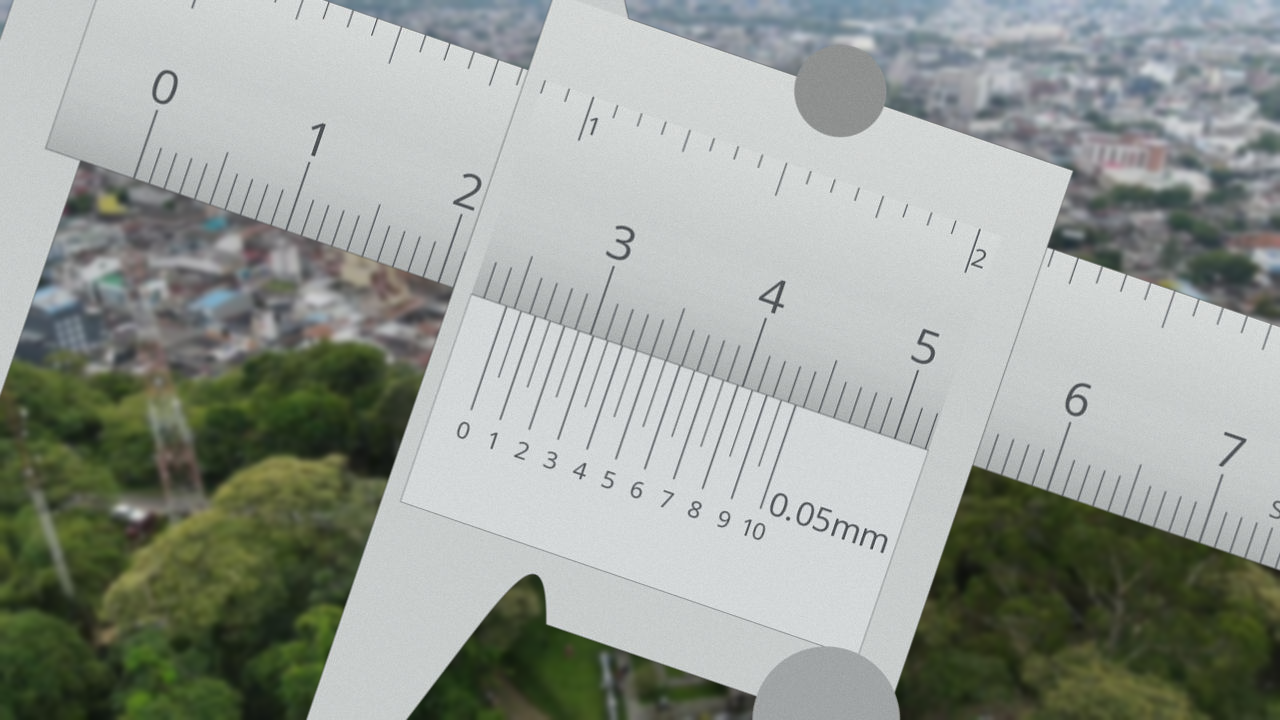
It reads 24.5 mm
